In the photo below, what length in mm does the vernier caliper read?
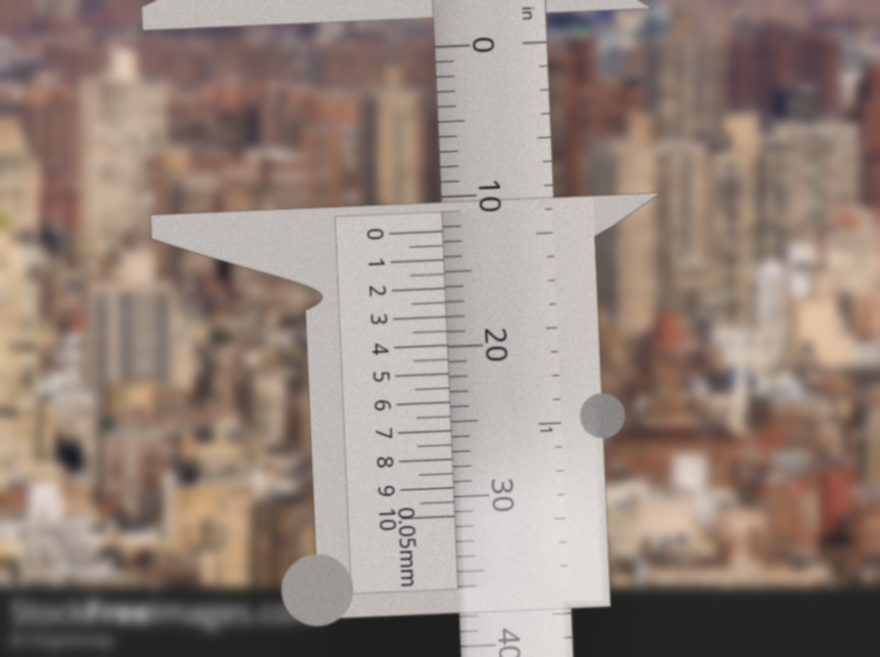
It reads 12.3 mm
